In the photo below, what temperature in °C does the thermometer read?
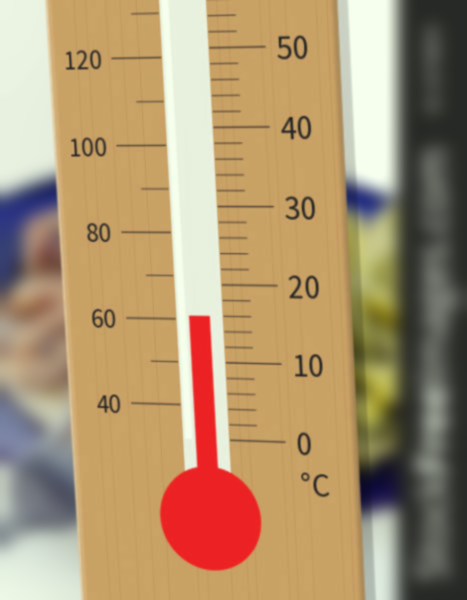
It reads 16 °C
